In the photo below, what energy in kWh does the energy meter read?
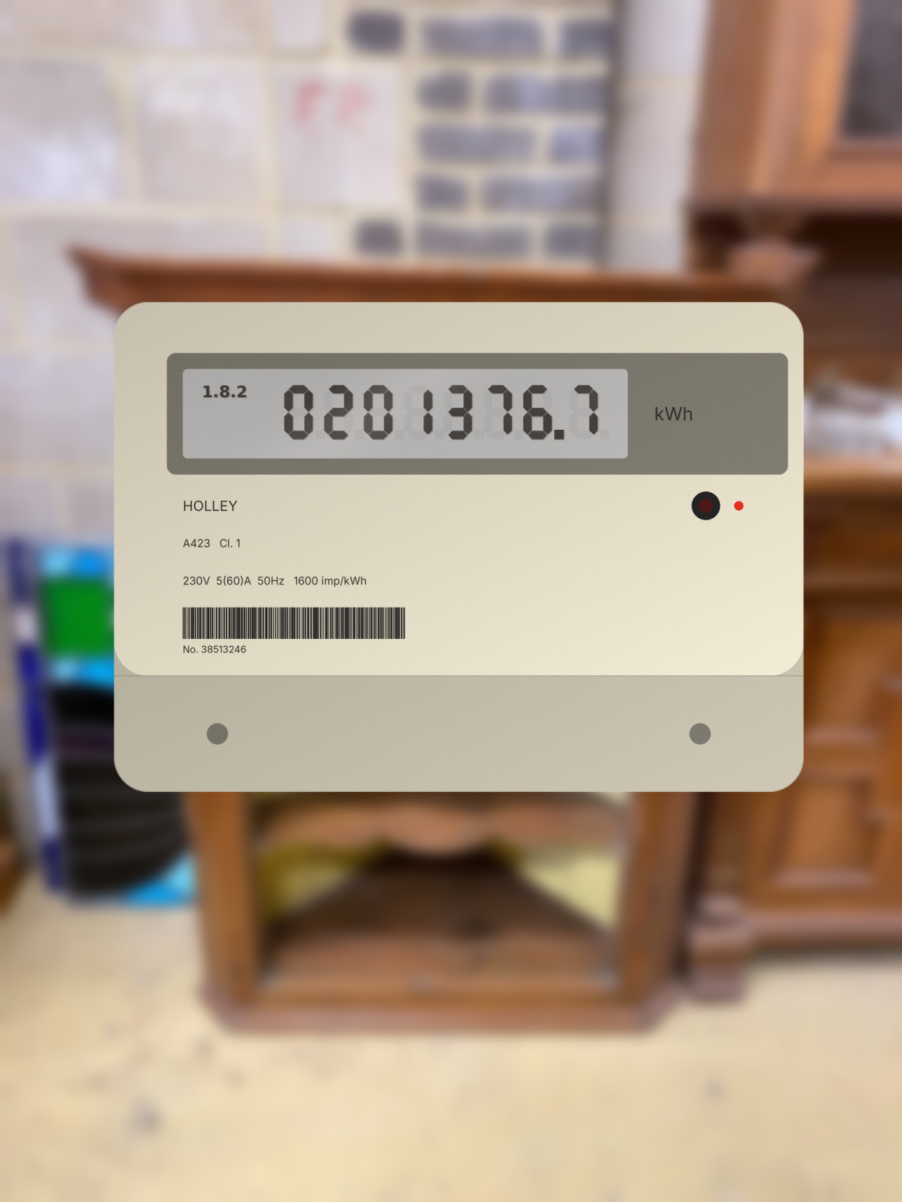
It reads 201376.7 kWh
